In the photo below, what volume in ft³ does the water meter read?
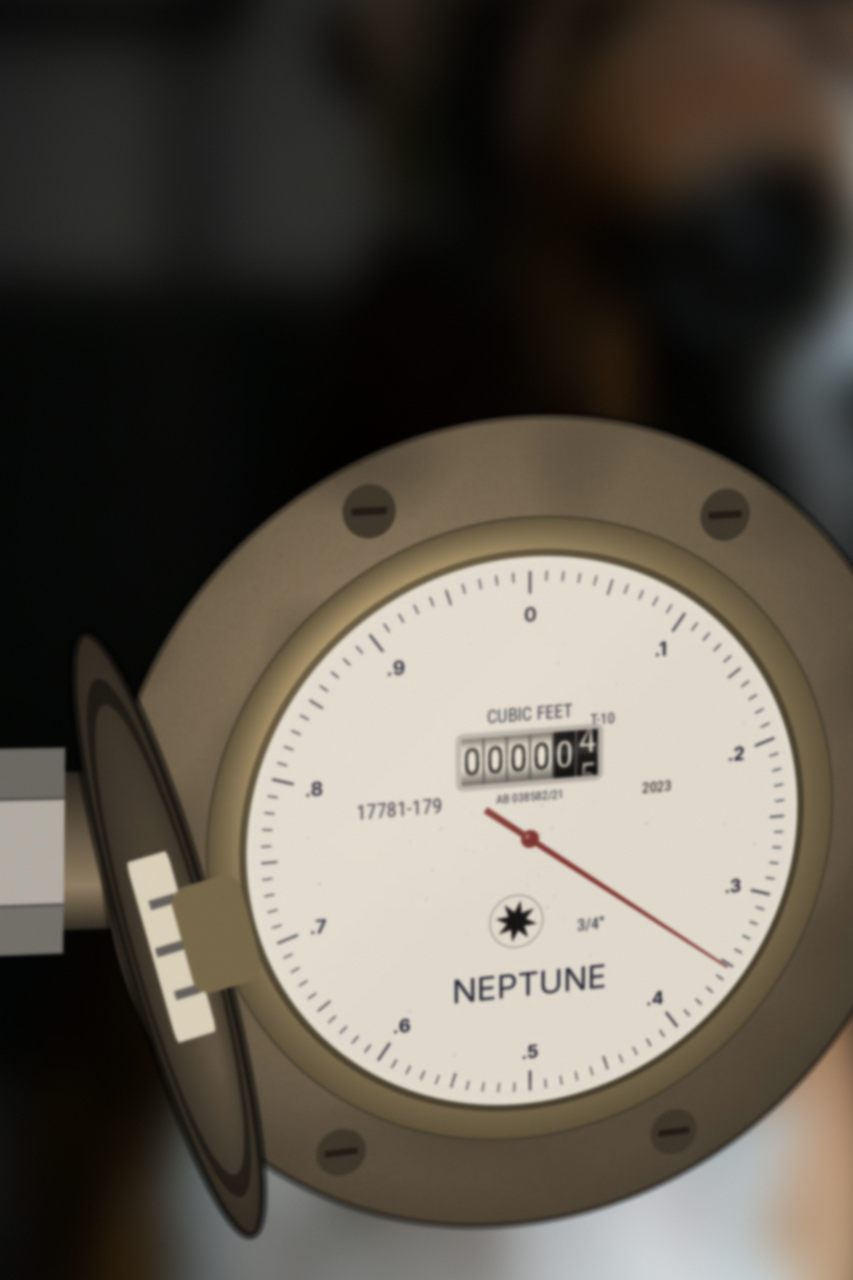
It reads 4.35 ft³
